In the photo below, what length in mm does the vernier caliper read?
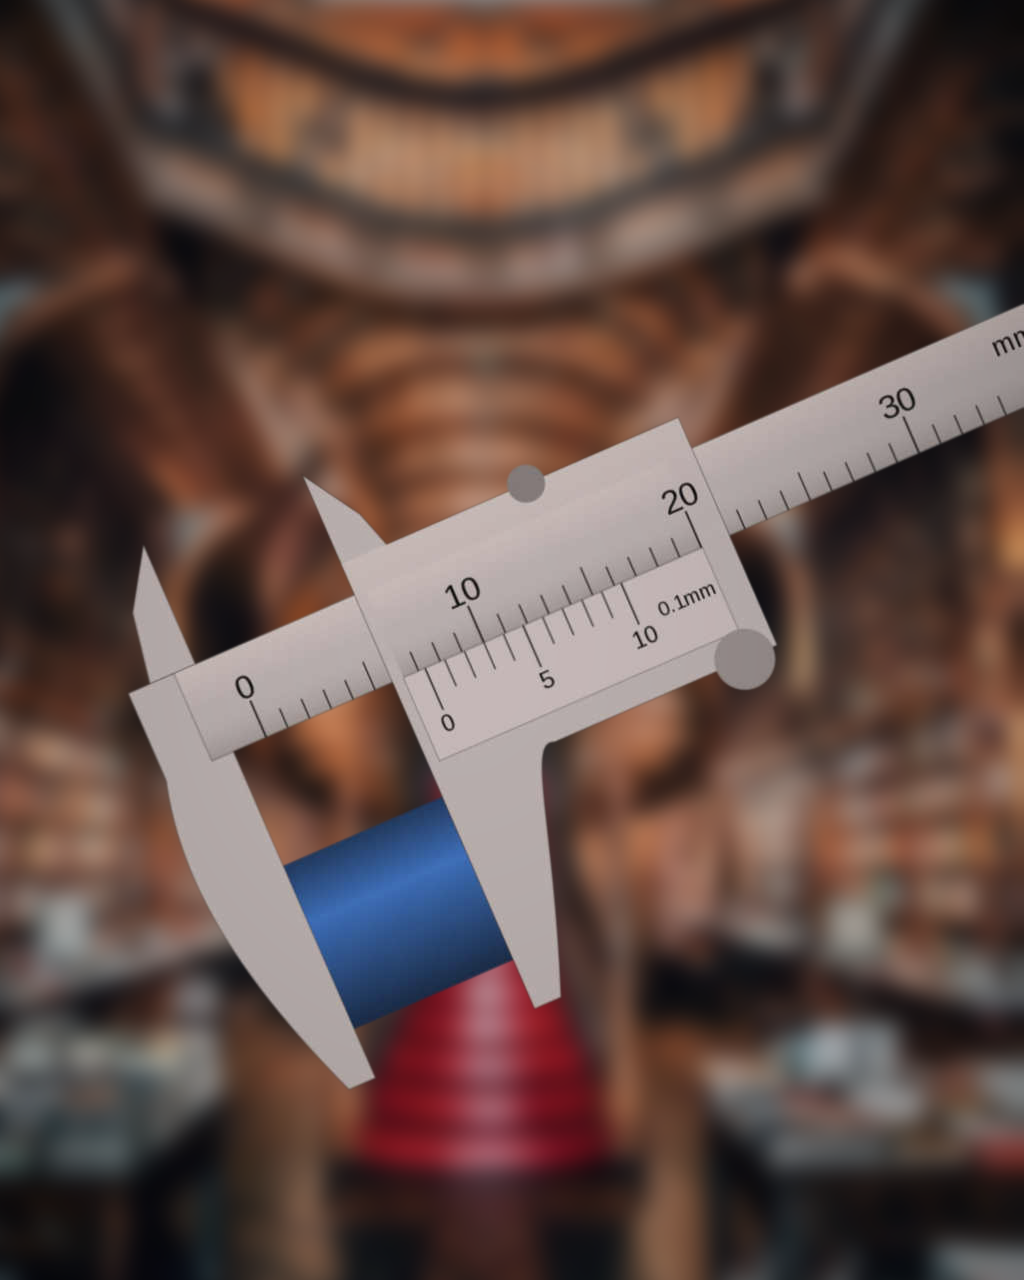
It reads 7.3 mm
